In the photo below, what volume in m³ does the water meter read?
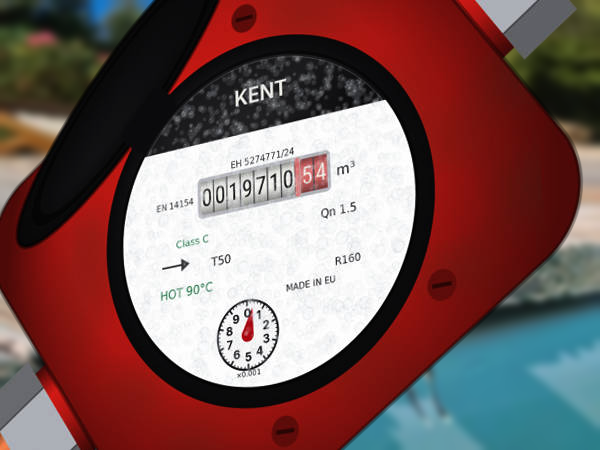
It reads 19710.540 m³
